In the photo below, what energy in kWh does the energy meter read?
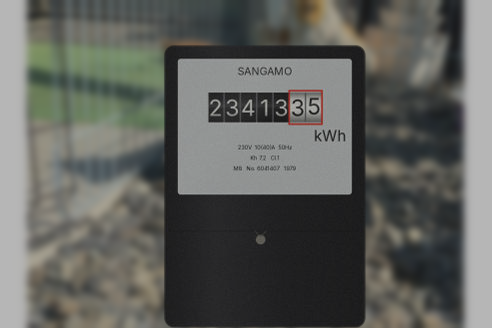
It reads 23413.35 kWh
